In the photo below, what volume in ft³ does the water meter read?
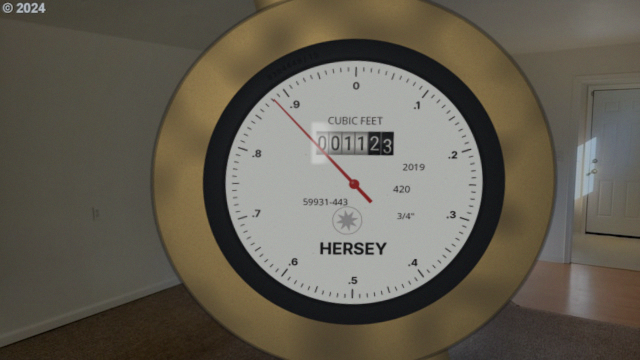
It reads 1122.88 ft³
